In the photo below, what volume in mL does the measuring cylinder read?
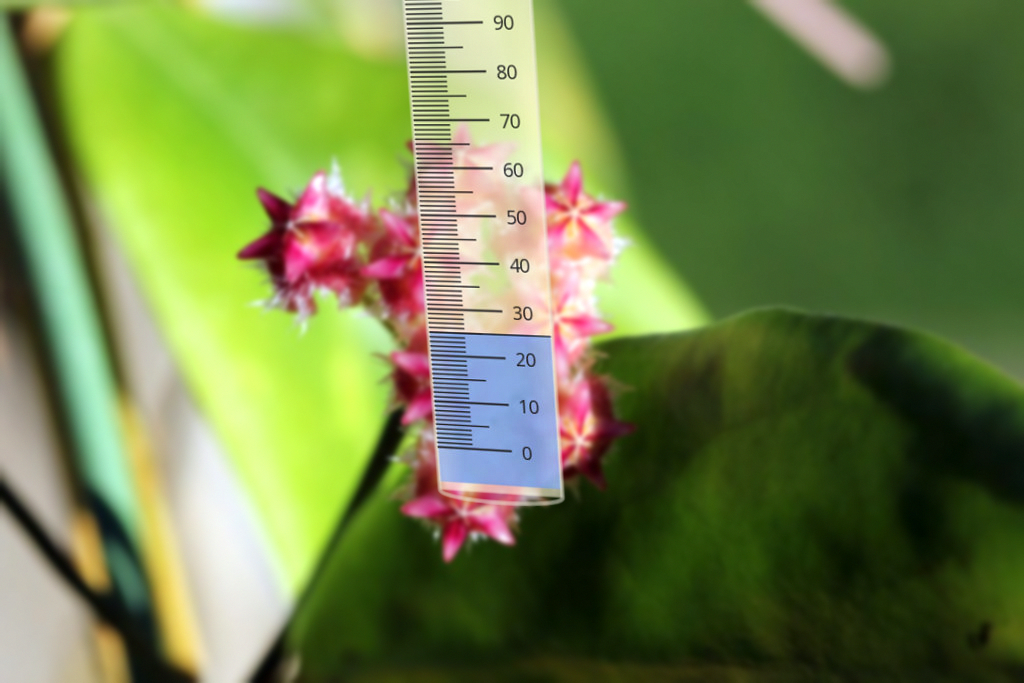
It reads 25 mL
